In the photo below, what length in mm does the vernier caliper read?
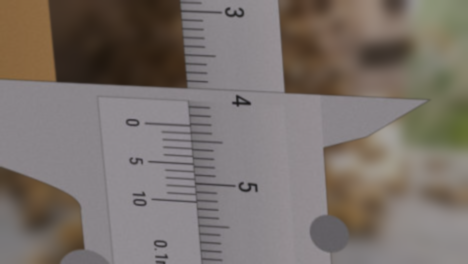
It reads 43.2 mm
